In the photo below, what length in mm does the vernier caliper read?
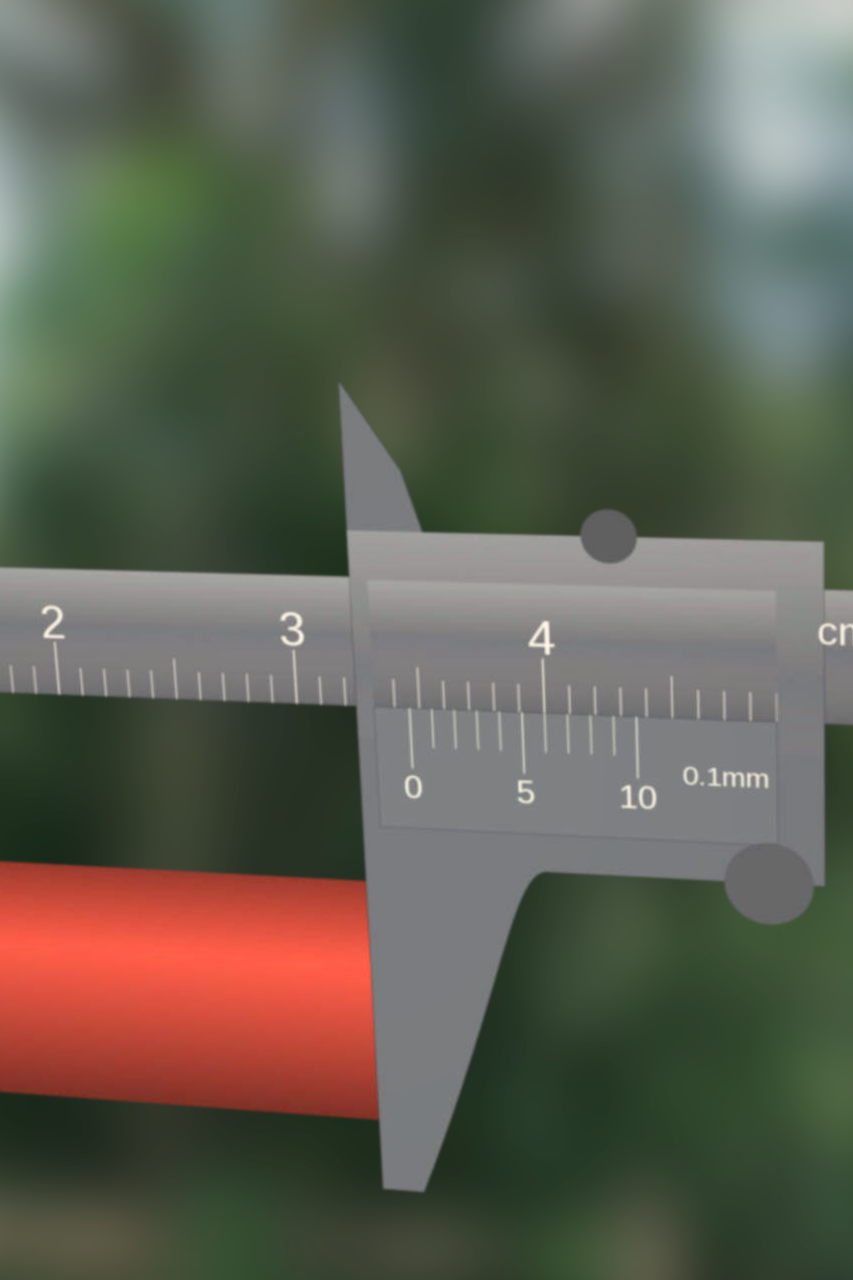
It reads 34.6 mm
